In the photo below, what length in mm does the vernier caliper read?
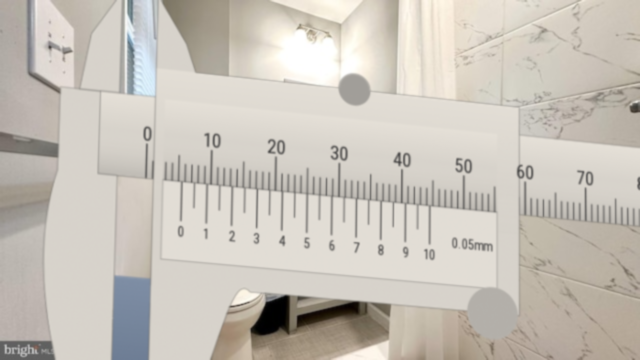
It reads 5.5 mm
